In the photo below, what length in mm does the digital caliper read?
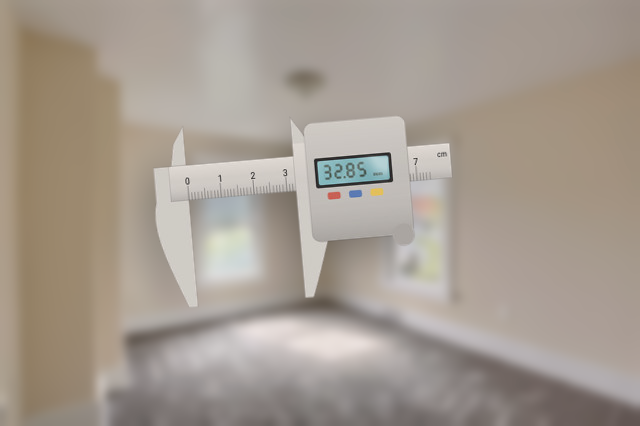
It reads 32.85 mm
